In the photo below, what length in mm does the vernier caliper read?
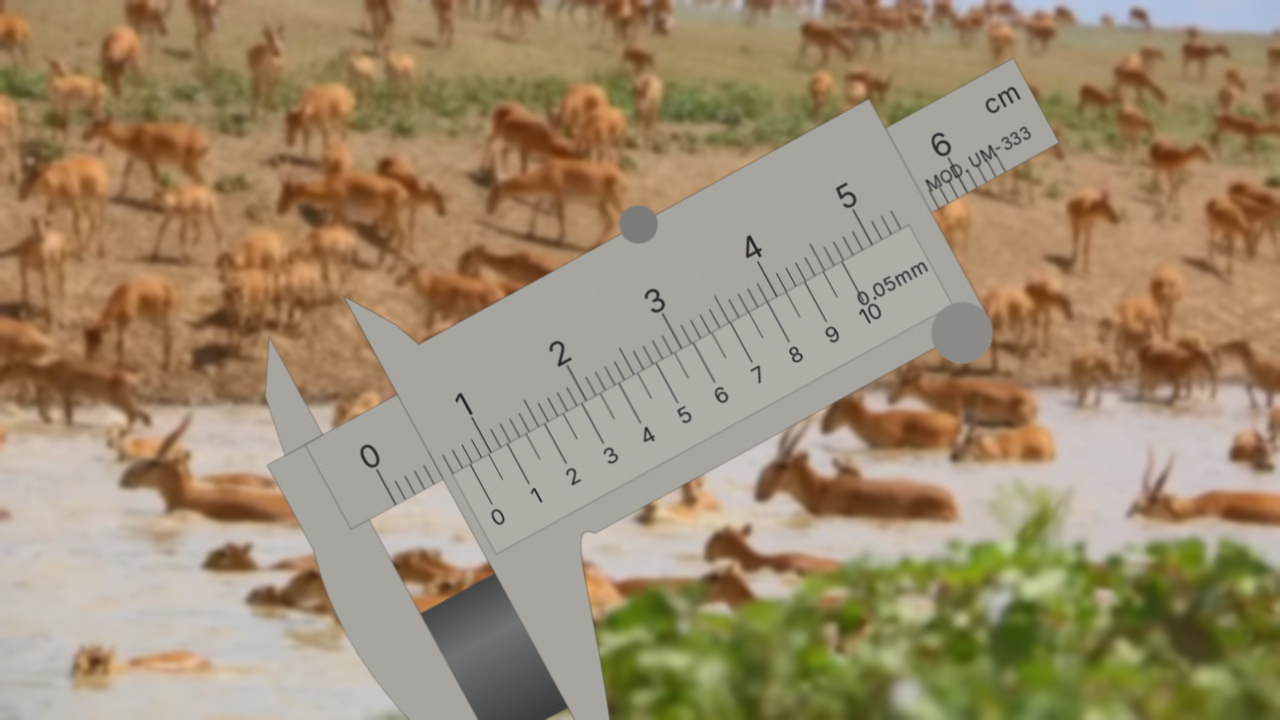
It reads 7.8 mm
